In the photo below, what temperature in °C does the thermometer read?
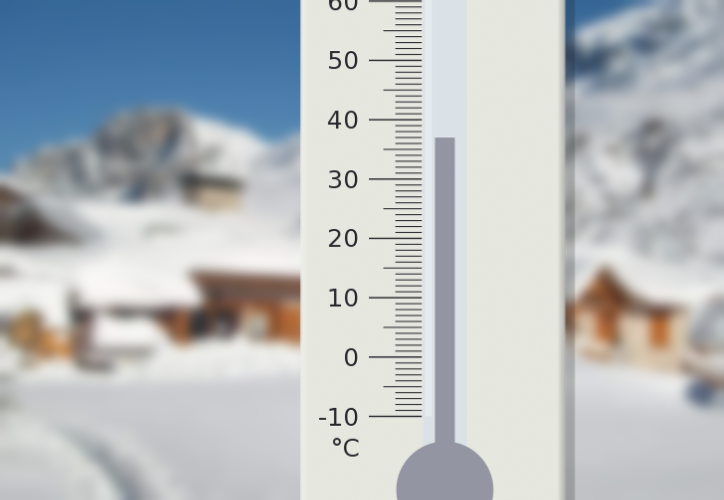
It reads 37 °C
